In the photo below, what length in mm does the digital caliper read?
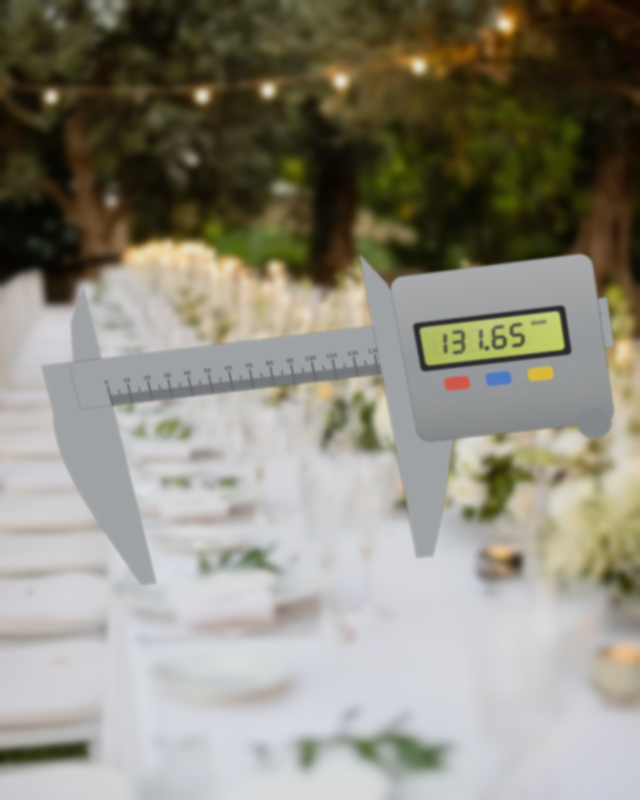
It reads 131.65 mm
